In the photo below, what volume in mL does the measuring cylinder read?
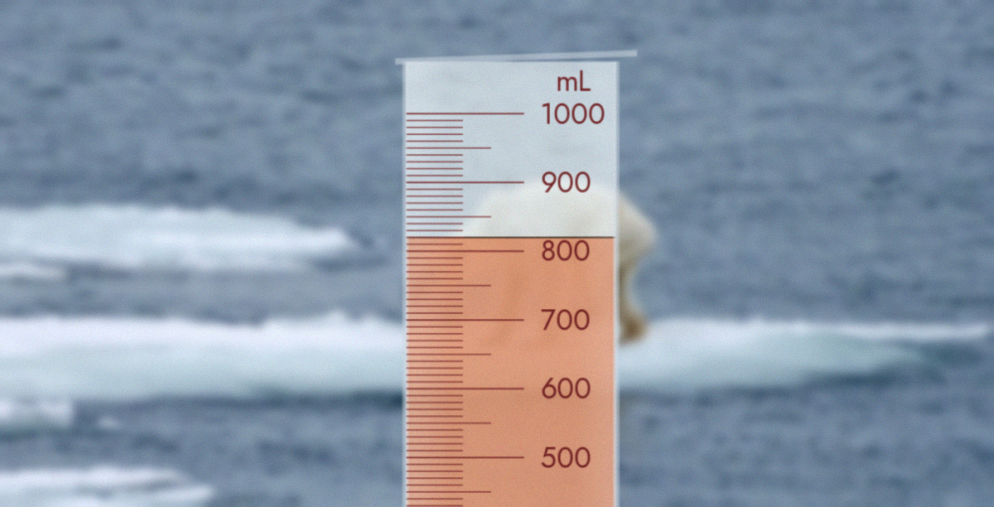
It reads 820 mL
